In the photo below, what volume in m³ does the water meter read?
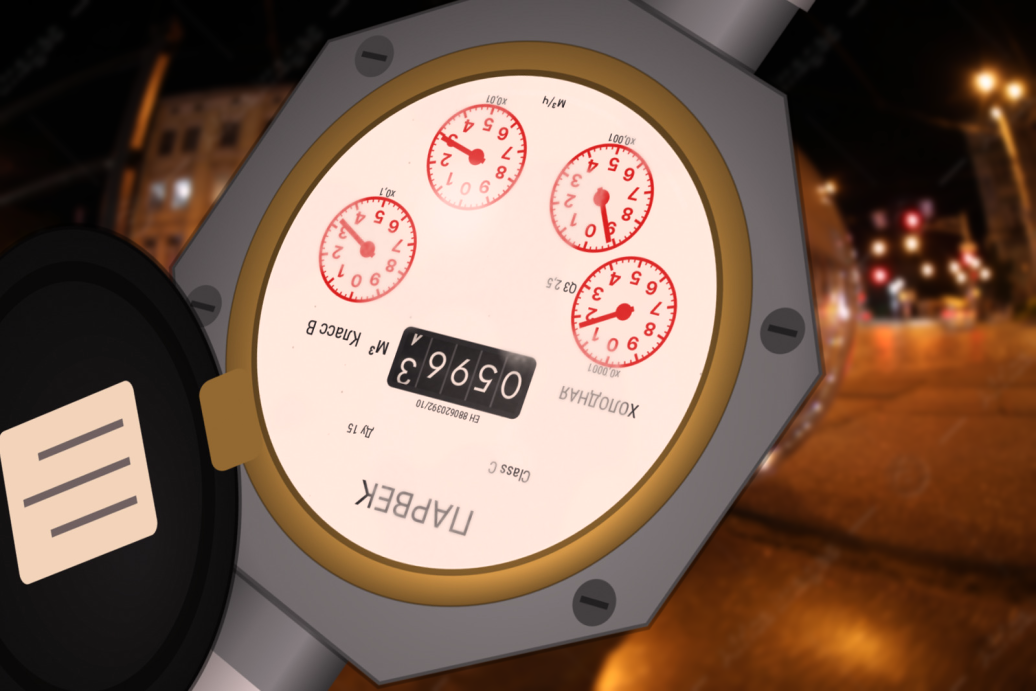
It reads 5963.3291 m³
